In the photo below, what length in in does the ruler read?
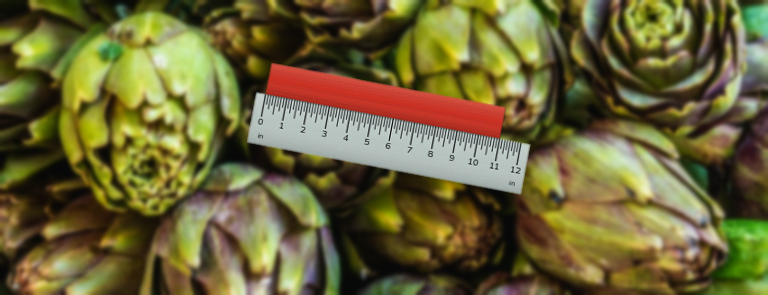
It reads 11 in
